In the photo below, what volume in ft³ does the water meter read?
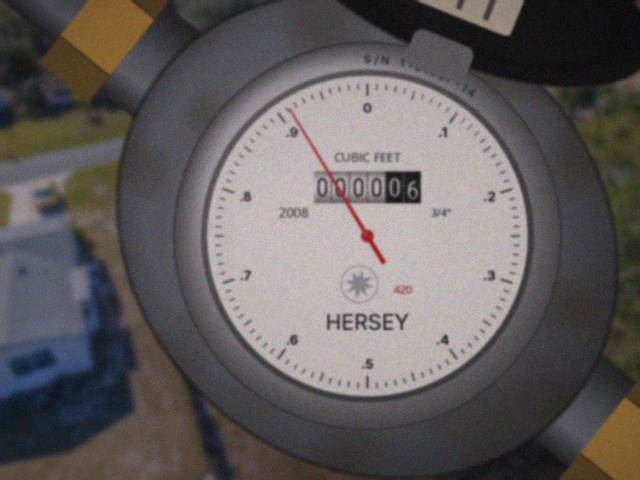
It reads 5.91 ft³
